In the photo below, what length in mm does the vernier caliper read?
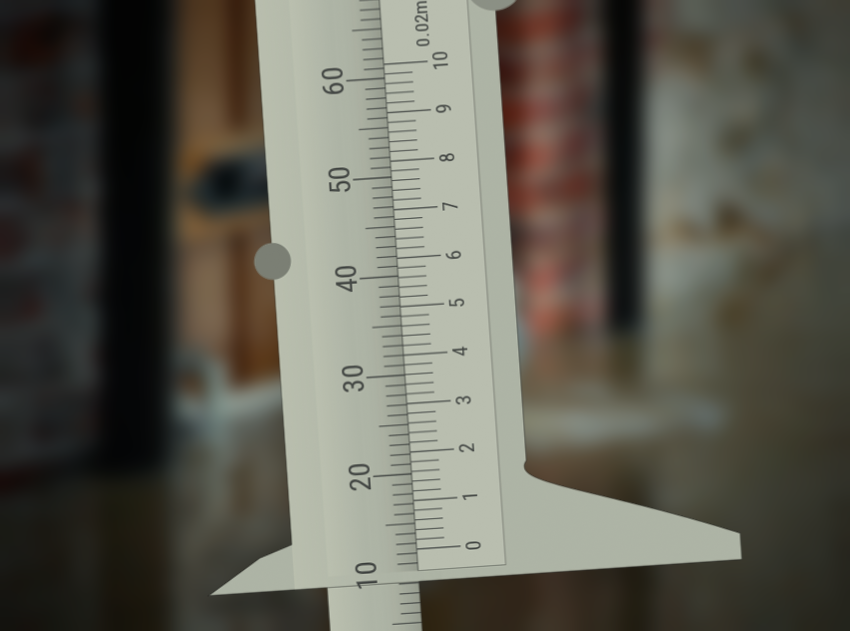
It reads 12.4 mm
